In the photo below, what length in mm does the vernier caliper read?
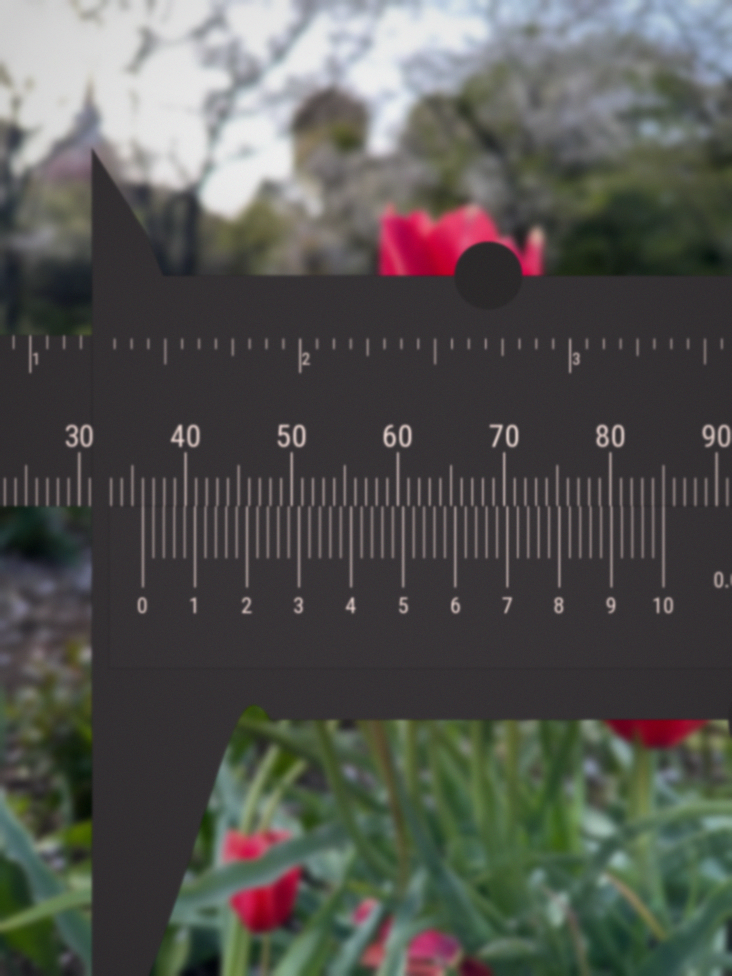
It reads 36.0 mm
